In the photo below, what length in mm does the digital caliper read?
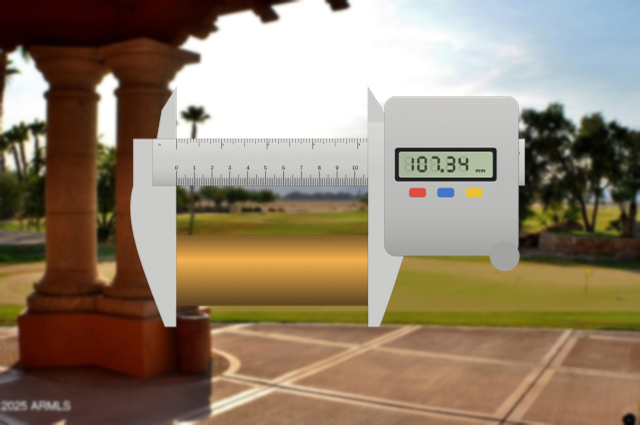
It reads 107.34 mm
